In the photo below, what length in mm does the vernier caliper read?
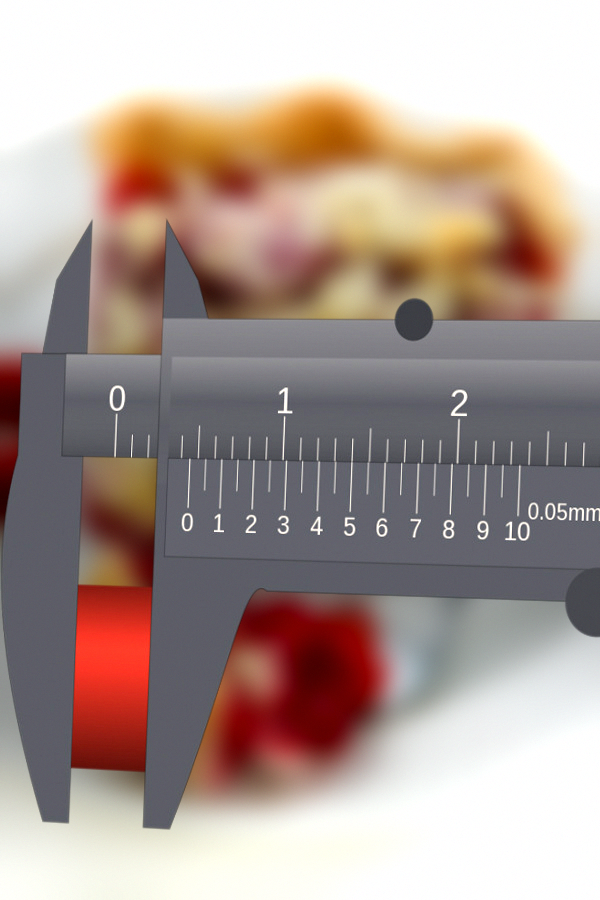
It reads 4.5 mm
